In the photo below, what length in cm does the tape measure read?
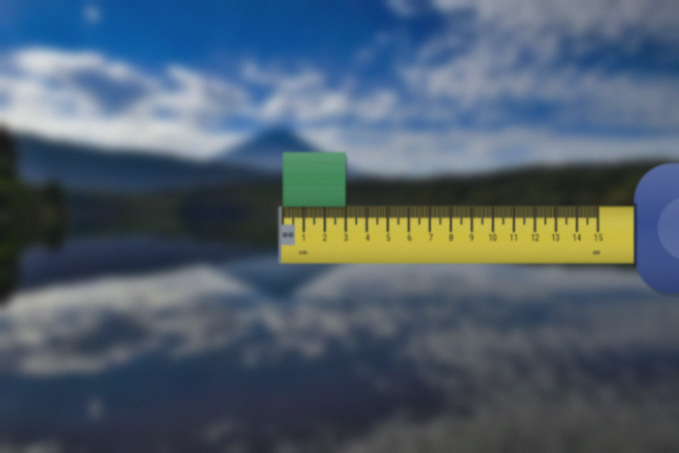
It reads 3 cm
